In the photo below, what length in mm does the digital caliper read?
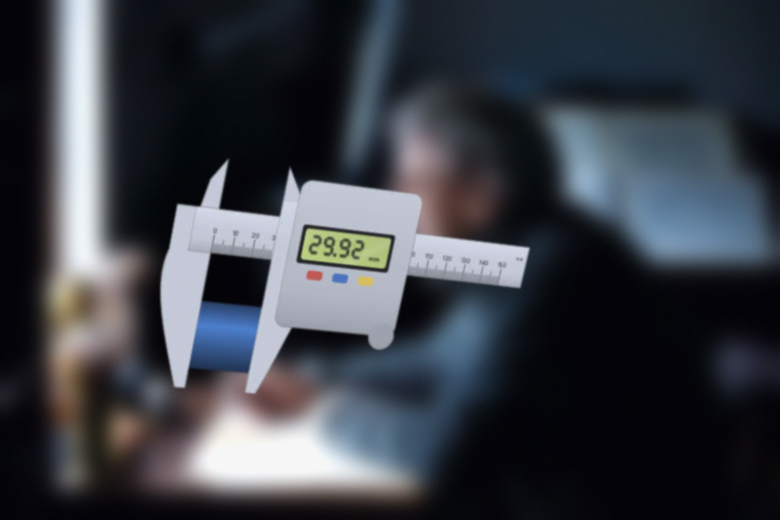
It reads 29.92 mm
